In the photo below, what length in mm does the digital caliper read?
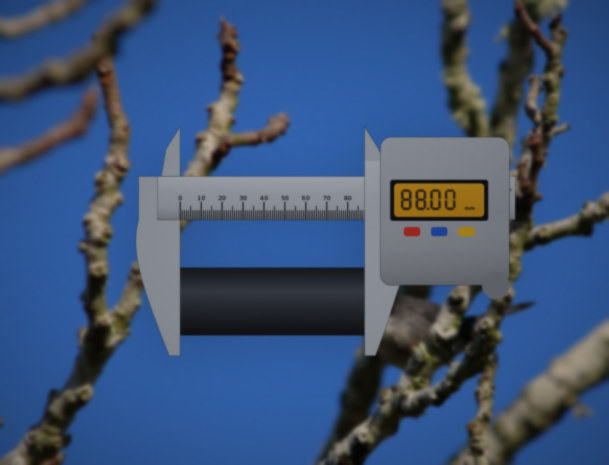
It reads 88.00 mm
